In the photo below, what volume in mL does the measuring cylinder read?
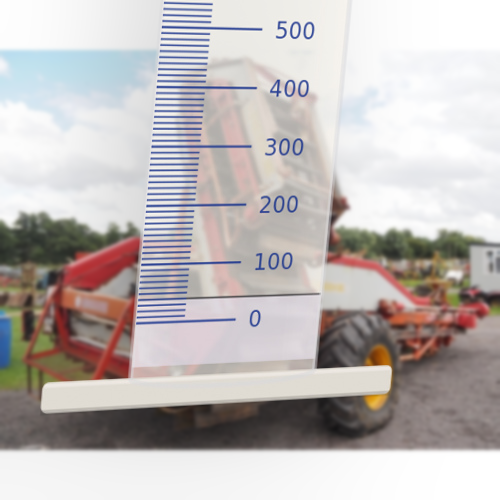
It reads 40 mL
